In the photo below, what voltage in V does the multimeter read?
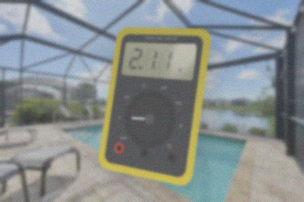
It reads 2.11 V
